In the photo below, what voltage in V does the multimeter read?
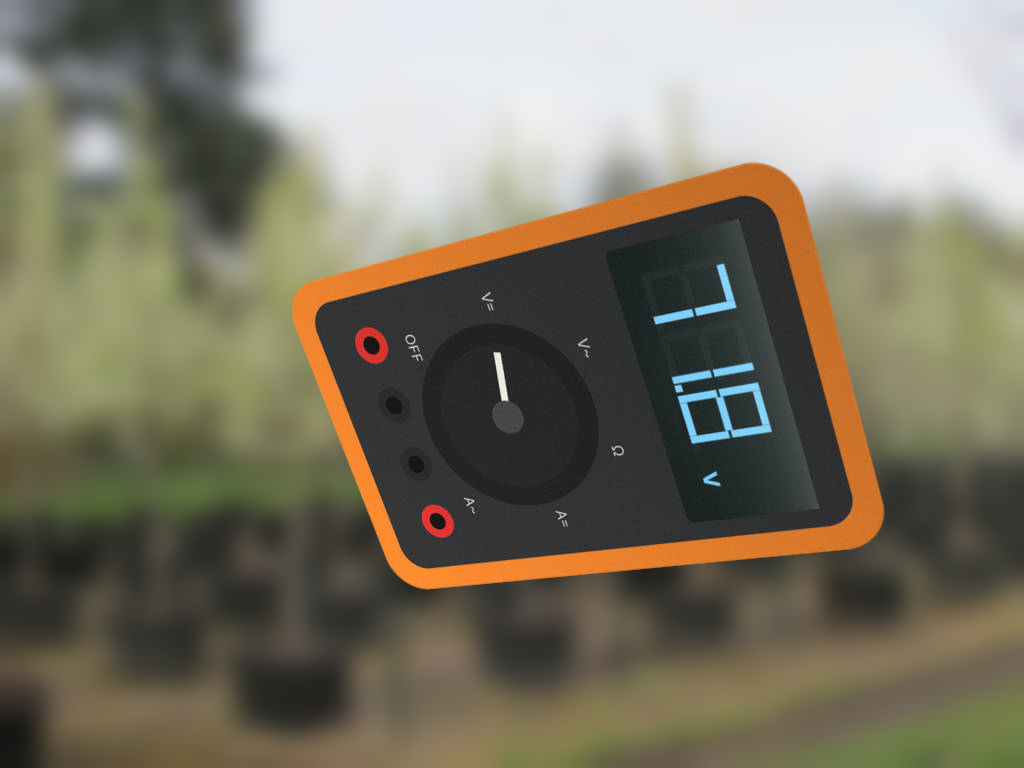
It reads 71.8 V
